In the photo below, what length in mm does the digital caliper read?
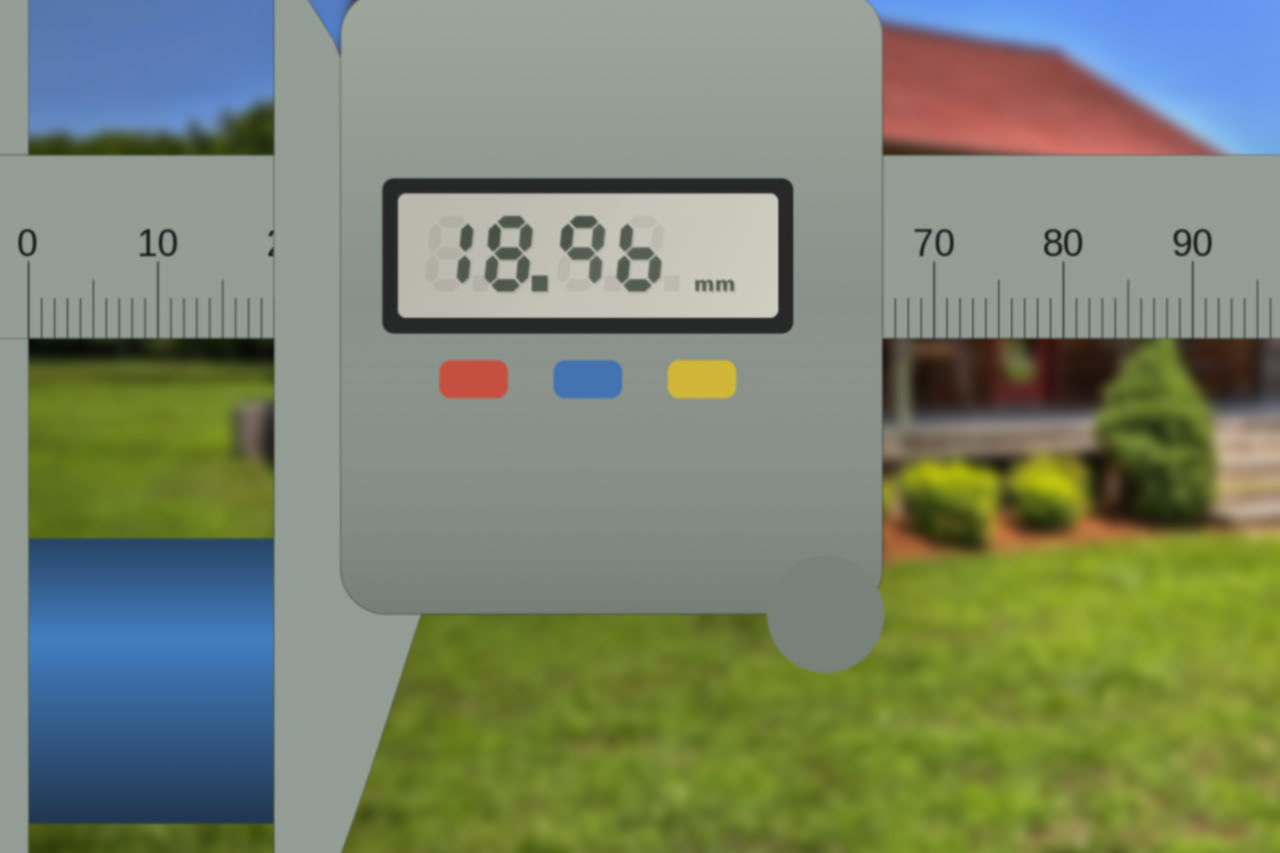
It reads 18.96 mm
